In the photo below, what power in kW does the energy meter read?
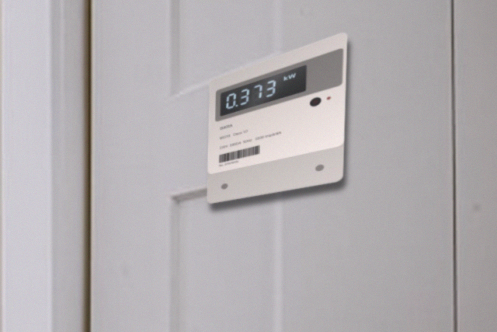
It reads 0.373 kW
